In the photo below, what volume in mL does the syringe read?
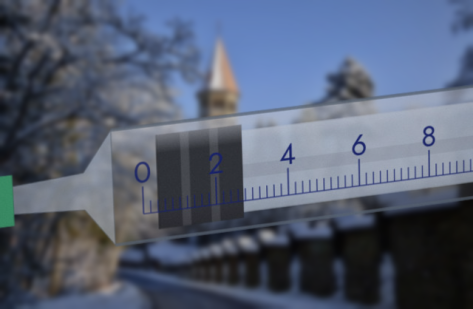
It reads 0.4 mL
